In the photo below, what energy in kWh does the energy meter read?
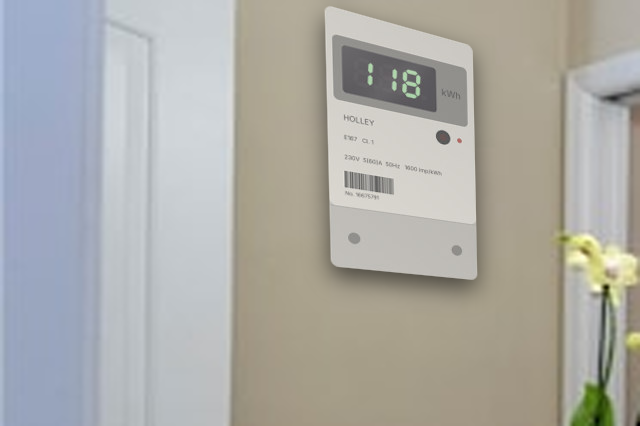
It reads 118 kWh
